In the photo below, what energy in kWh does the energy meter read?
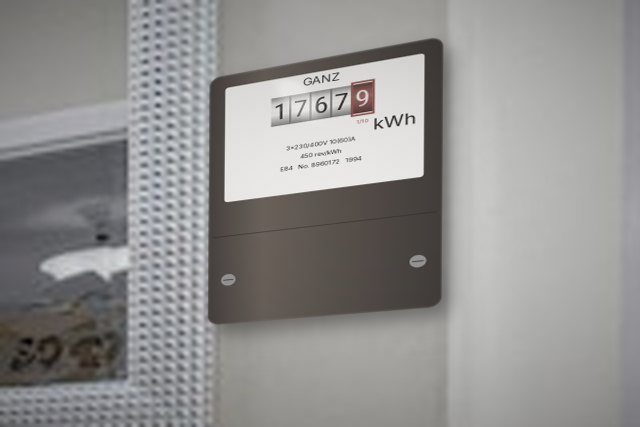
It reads 1767.9 kWh
